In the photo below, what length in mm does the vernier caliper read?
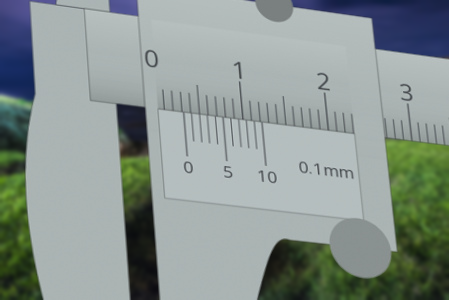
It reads 3.2 mm
